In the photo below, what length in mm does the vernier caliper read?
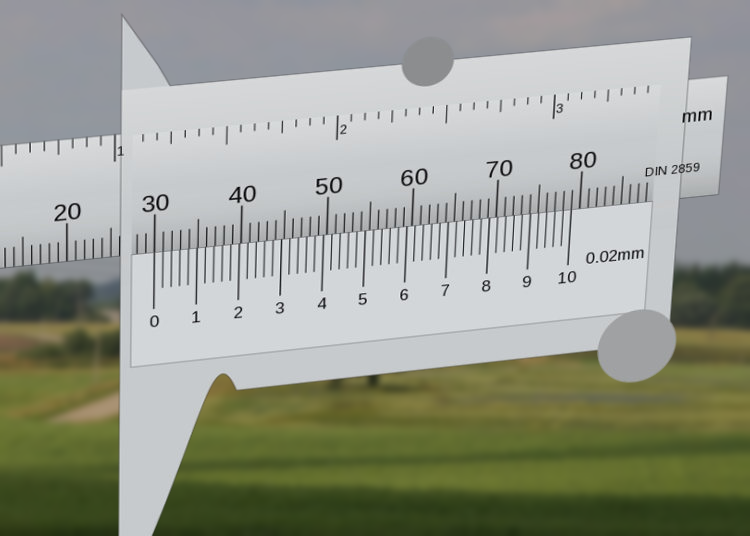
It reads 30.0 mm
